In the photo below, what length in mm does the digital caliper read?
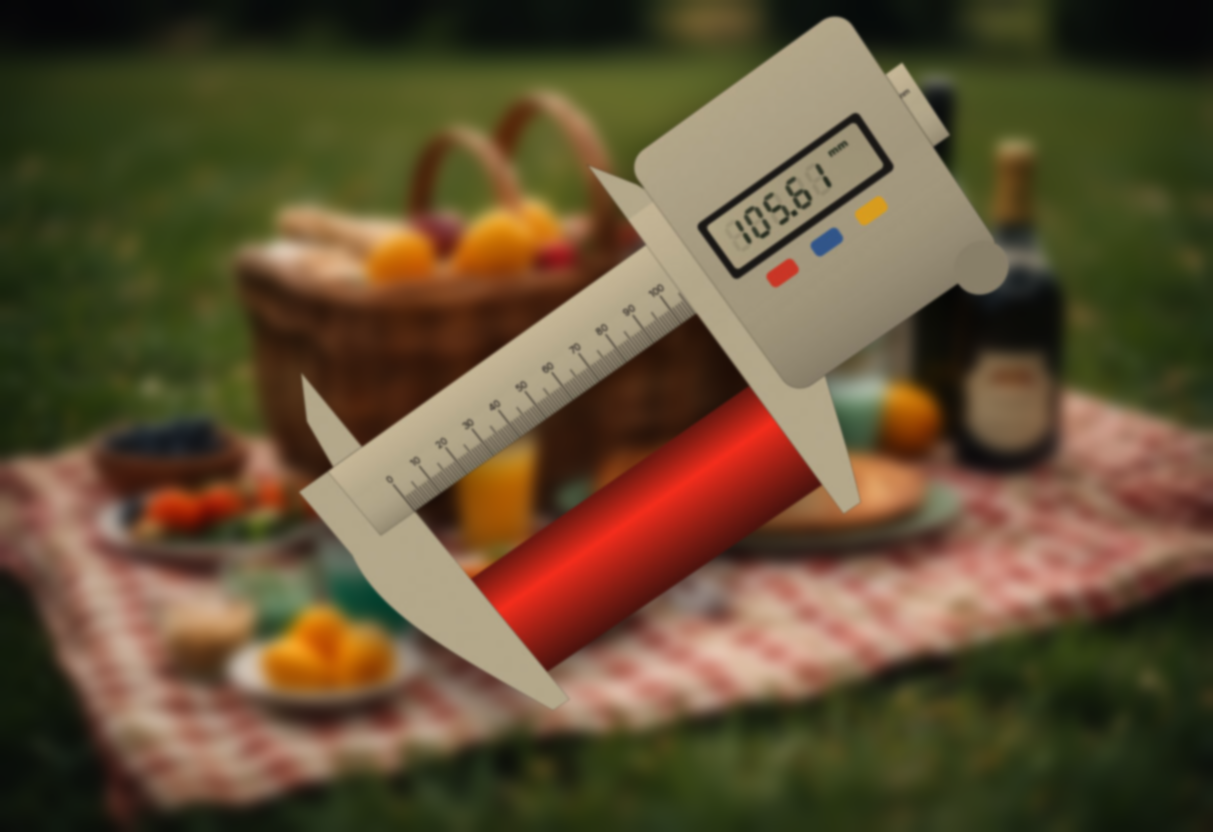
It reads 105.61 mm
